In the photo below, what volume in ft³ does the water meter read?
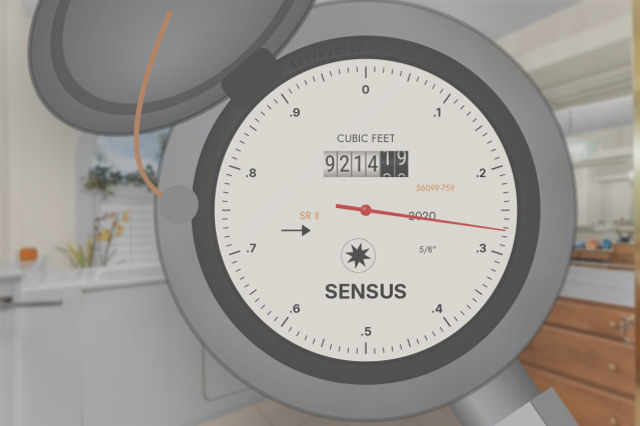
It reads 921419.27 ft³
